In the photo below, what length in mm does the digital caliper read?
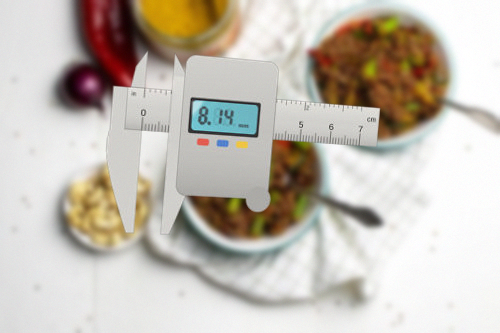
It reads 8.14 mm
